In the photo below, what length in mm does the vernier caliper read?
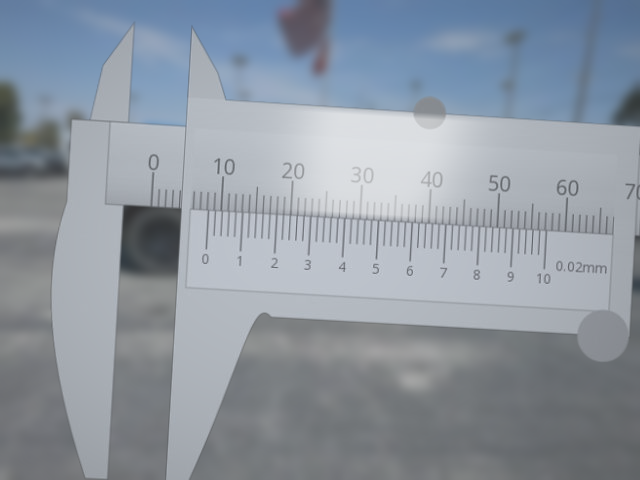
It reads 8.2 mm
